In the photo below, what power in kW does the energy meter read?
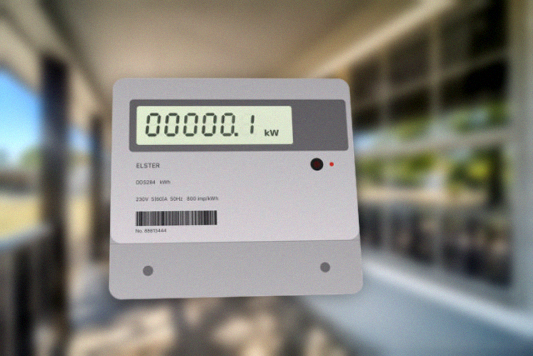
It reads 0.1 kW
